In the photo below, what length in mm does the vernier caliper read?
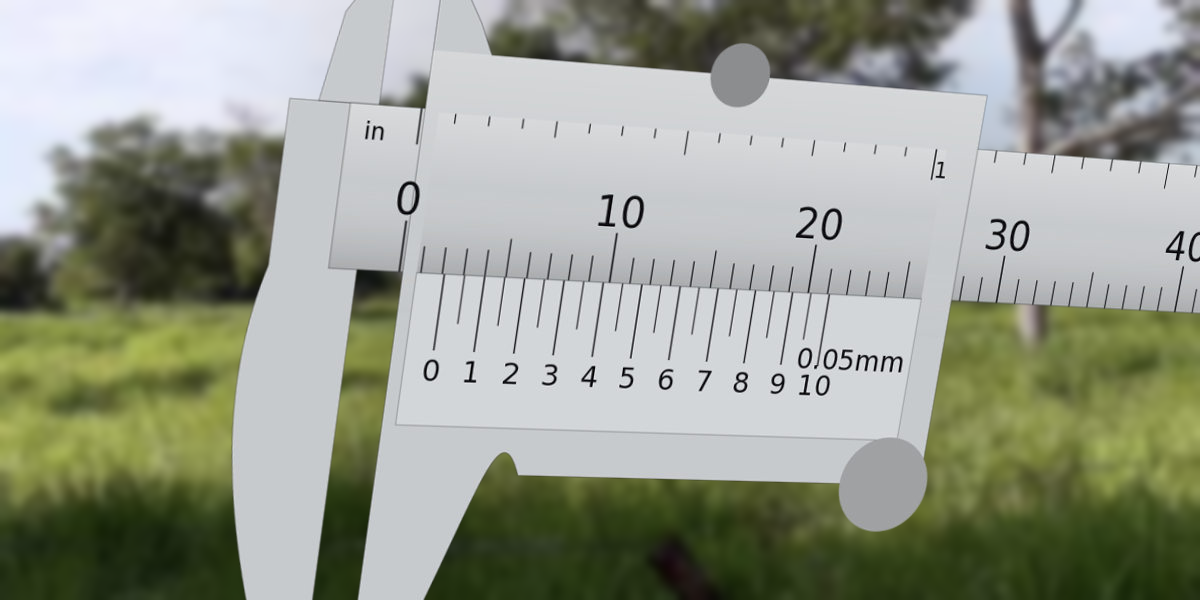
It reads 2.1 mm
